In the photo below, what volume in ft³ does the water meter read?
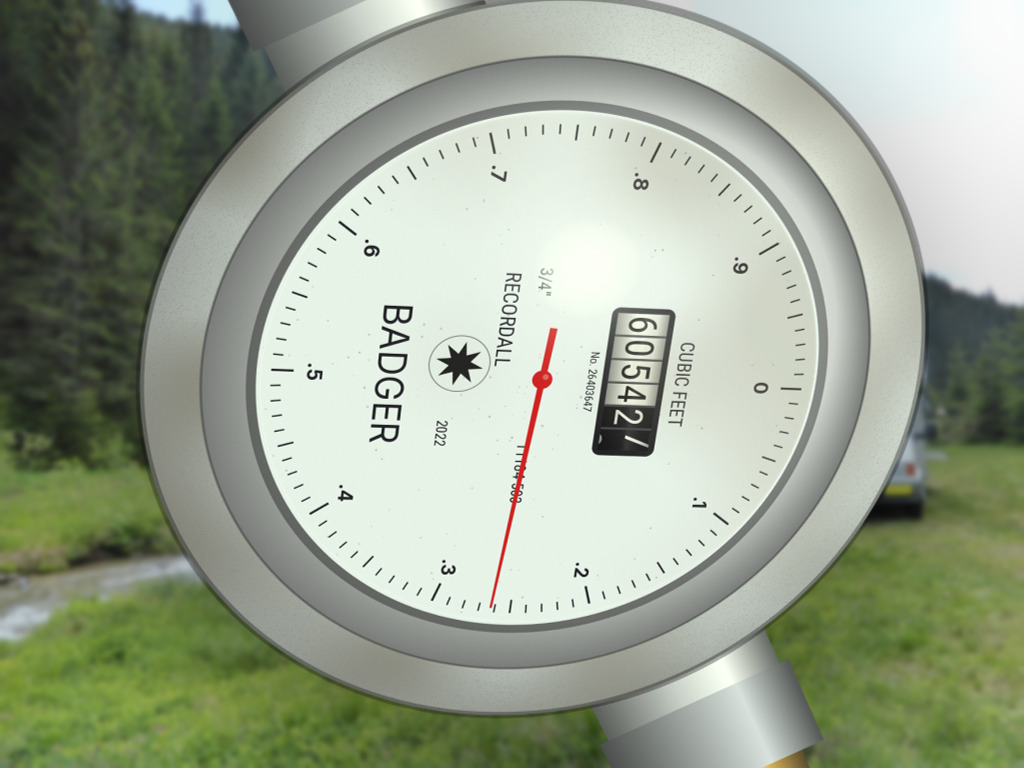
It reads 605427.26 ft³
